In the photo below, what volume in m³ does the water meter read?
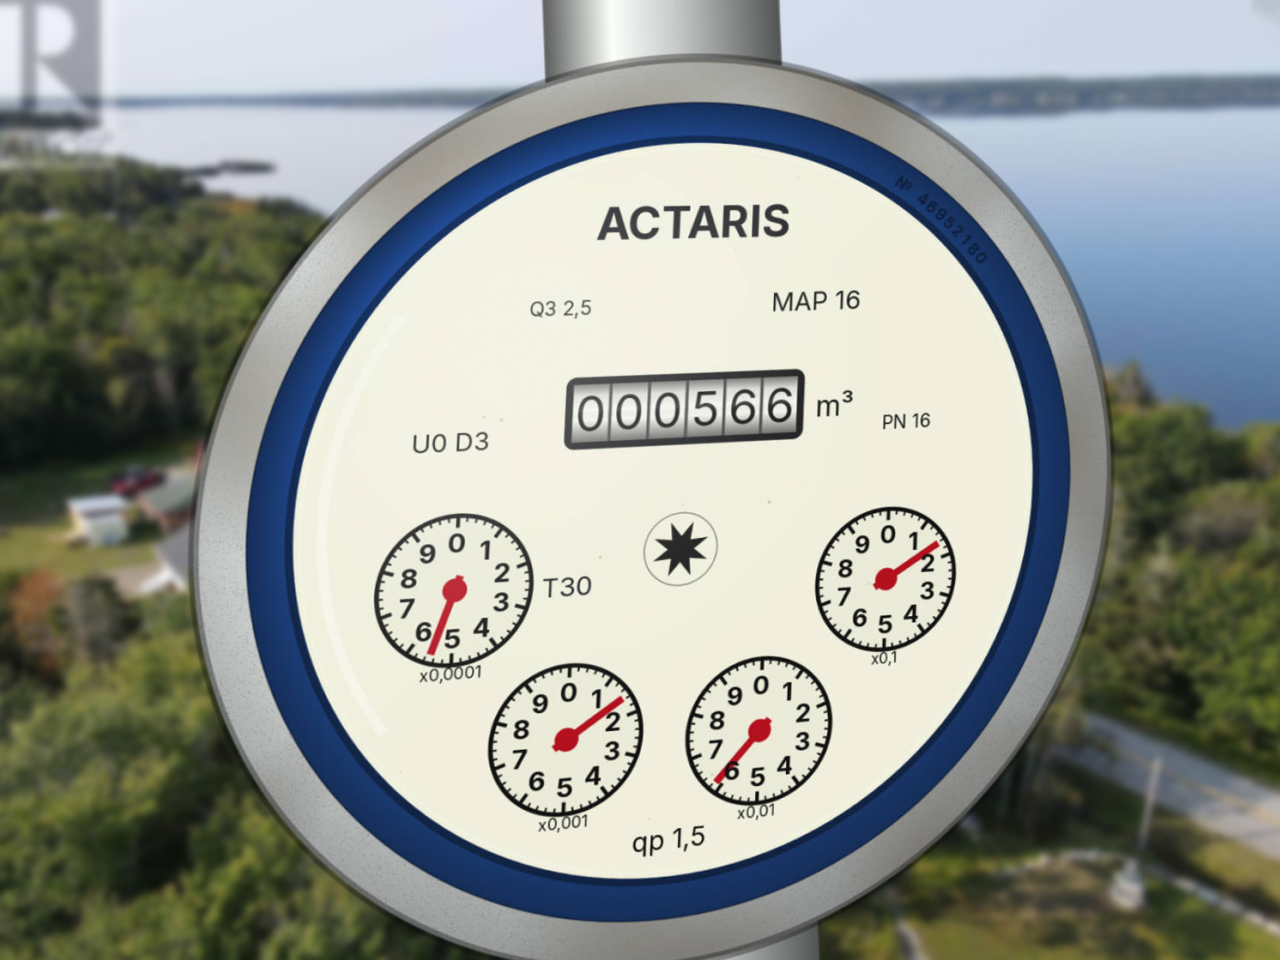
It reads 566.1615 m³
